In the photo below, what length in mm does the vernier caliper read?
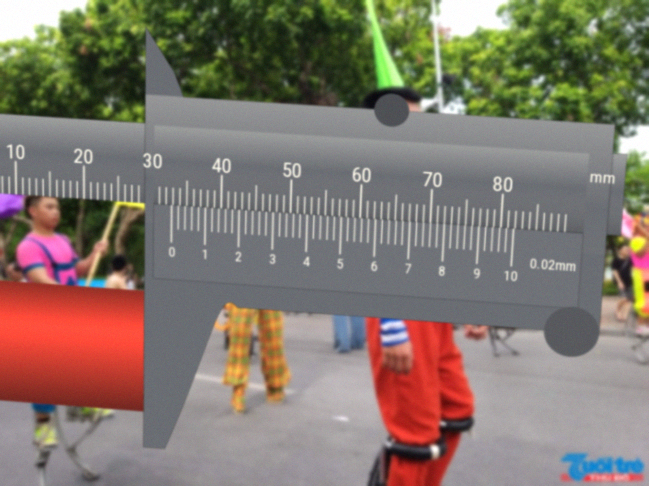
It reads 32.8 mm
